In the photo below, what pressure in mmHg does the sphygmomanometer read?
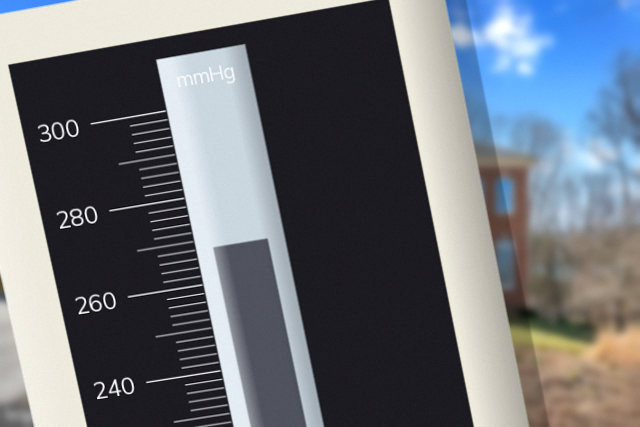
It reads 268 mmHg
